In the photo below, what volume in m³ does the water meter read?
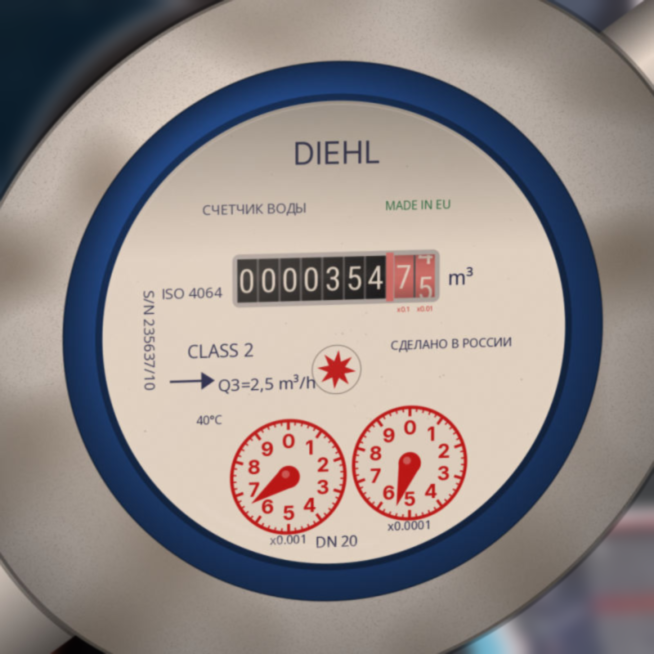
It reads 354.7465 m³
